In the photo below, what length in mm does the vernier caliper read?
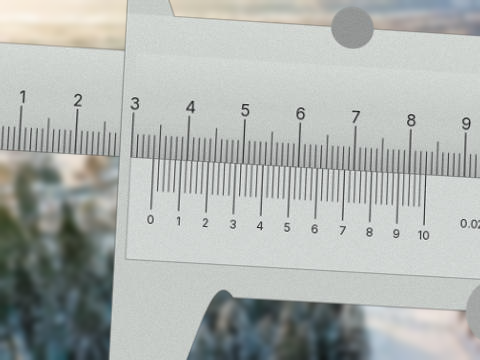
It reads 34.0 mm
